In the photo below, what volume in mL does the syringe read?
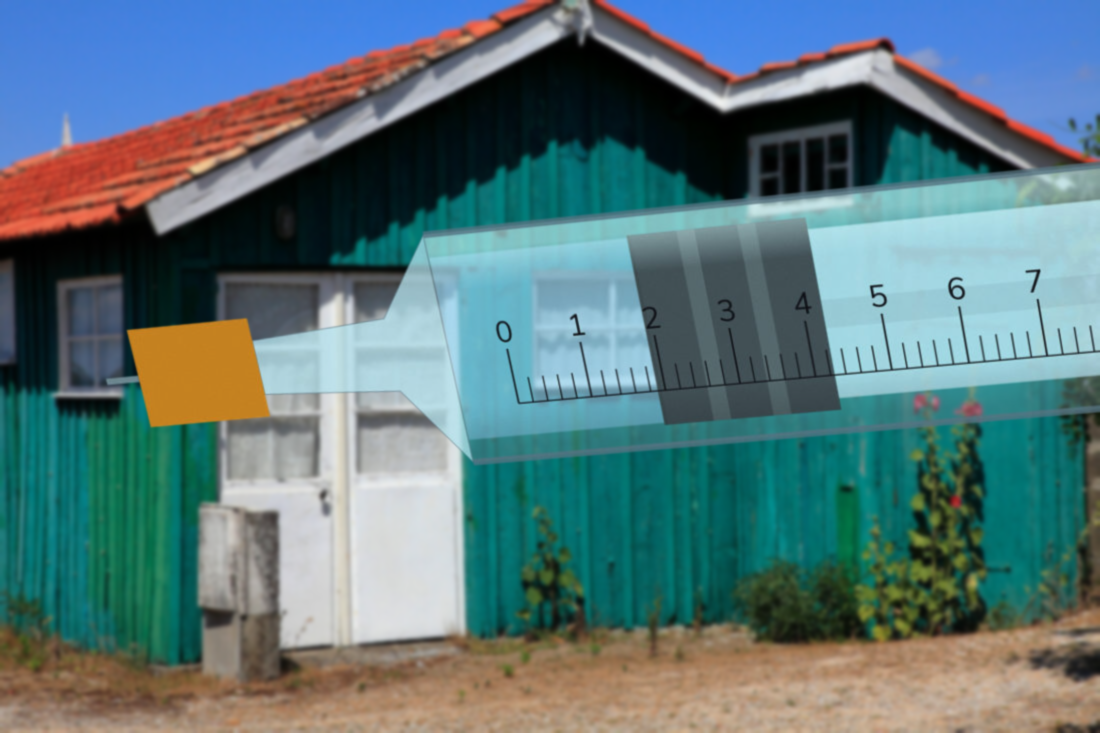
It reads 1.9 mL
